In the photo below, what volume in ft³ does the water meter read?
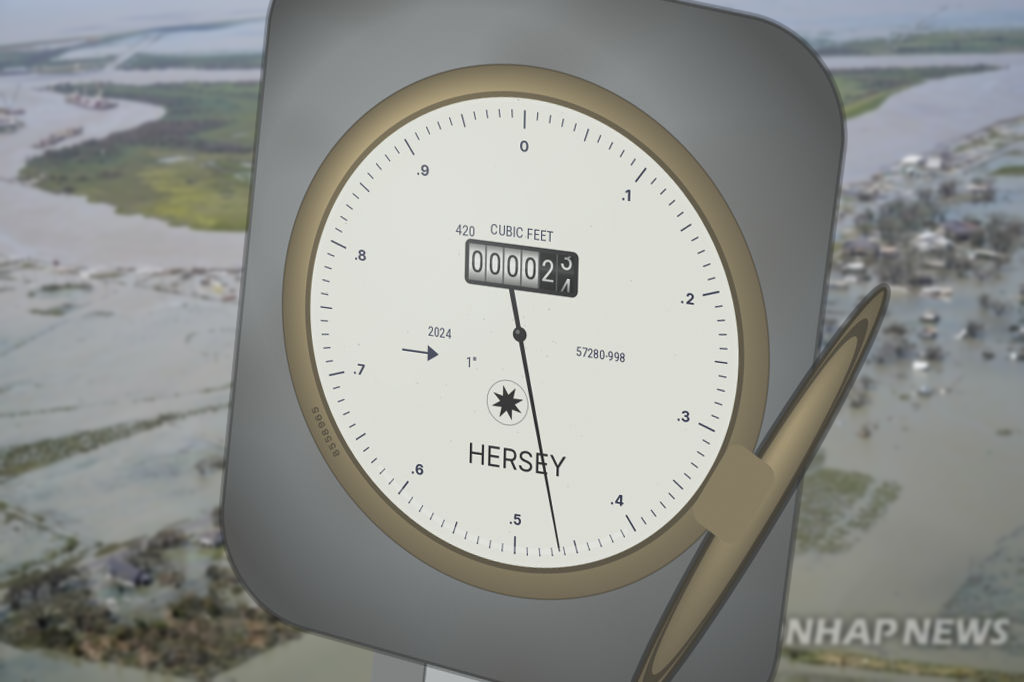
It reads 23.46 ft³
